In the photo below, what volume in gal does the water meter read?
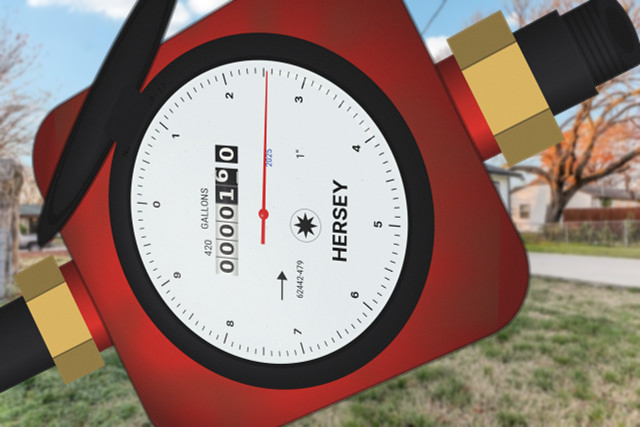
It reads 162.5 gal
